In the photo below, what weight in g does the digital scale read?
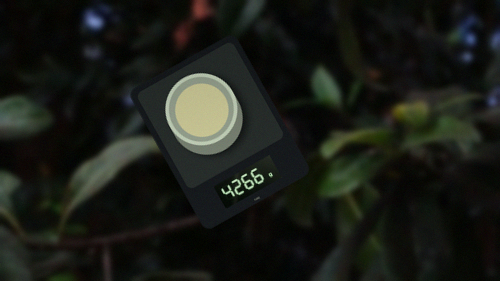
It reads 4266 g
